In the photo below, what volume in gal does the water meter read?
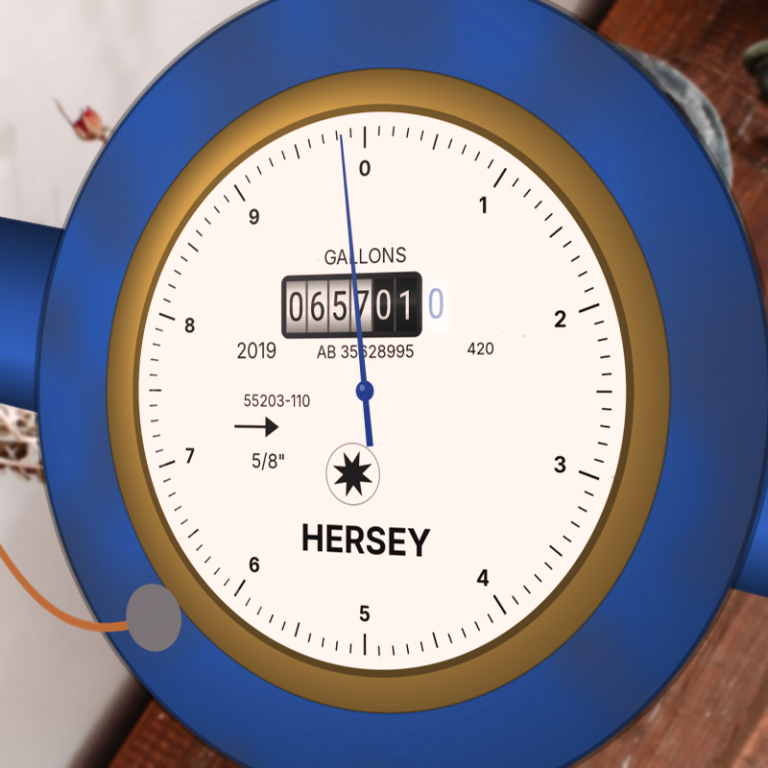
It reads 657009.8 gal
